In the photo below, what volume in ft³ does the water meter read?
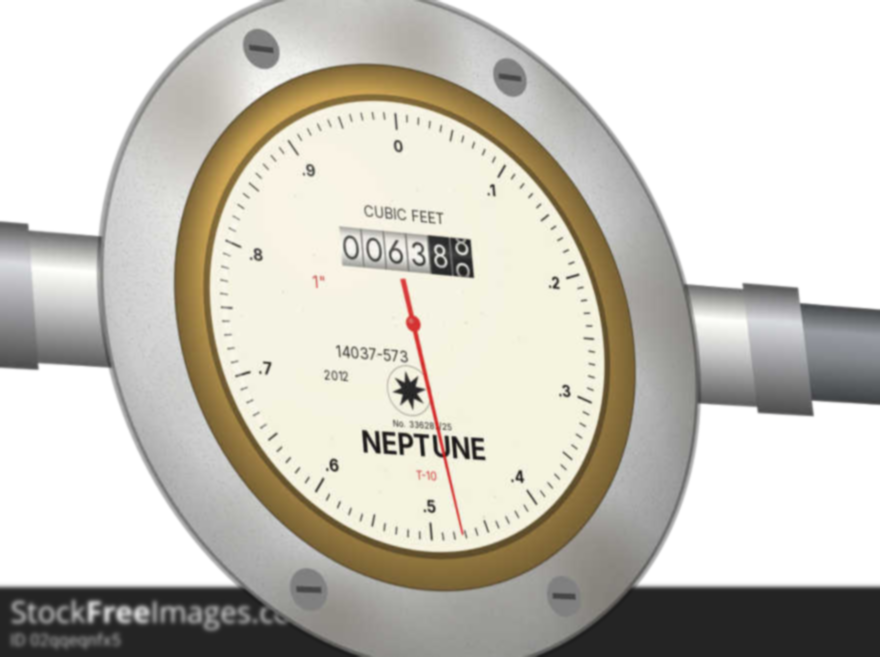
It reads 6388.47 ft³
